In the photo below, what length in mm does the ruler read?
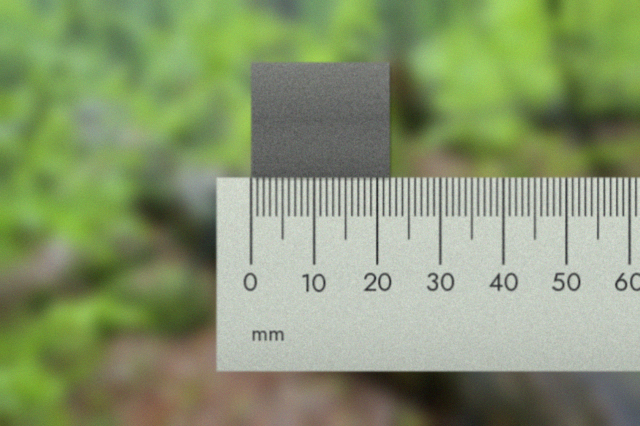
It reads 22 mm
